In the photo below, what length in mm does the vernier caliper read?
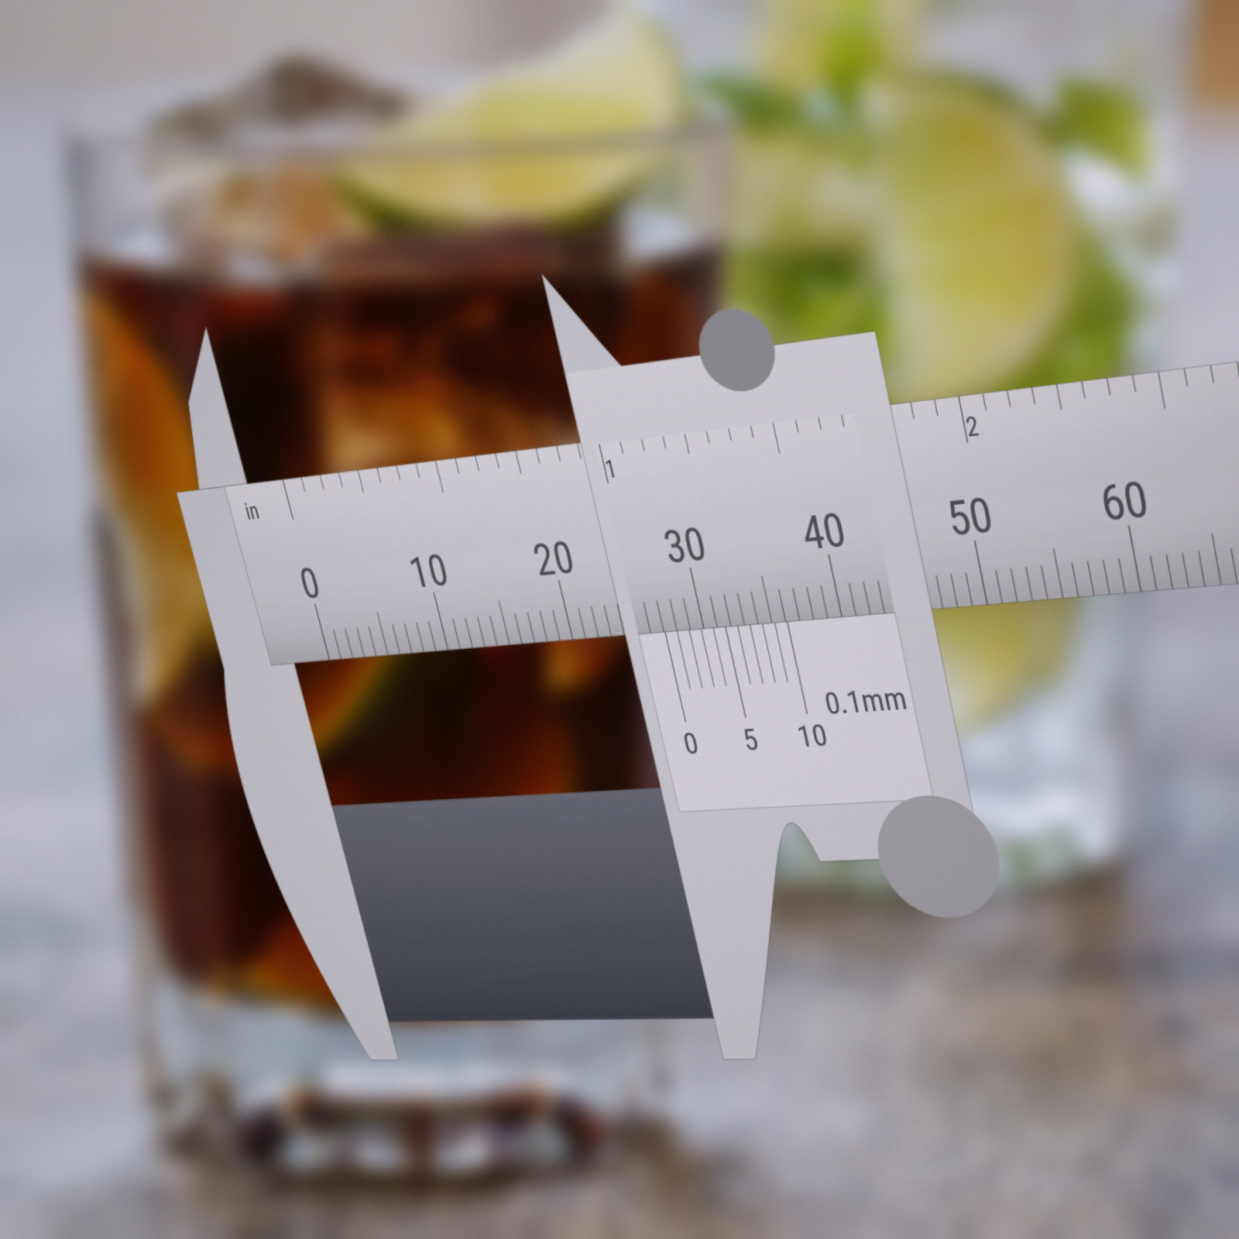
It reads 27.1 mm
